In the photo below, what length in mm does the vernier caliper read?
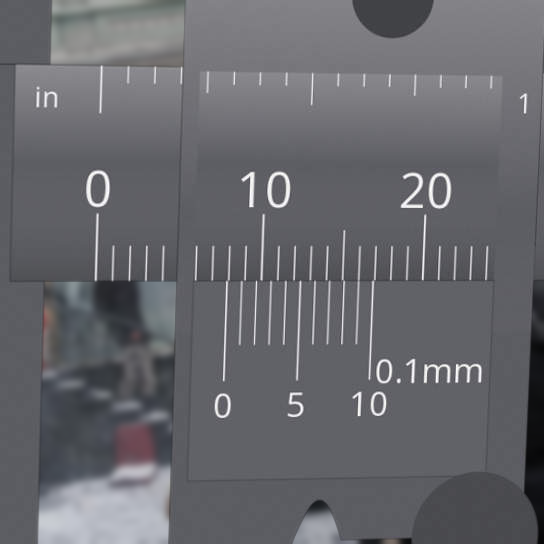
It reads 7.9 mm
